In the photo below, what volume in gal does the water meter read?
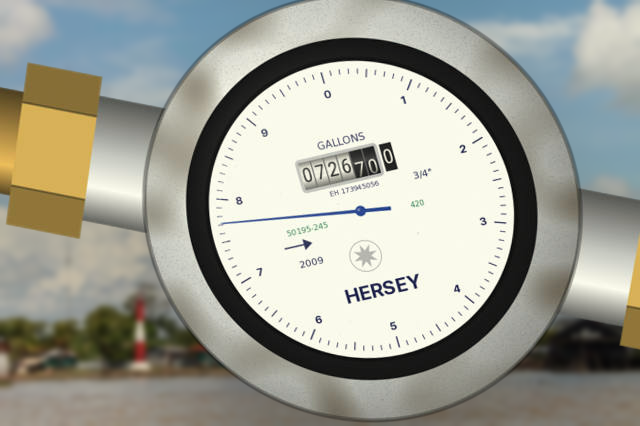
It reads 726697.7 gal
